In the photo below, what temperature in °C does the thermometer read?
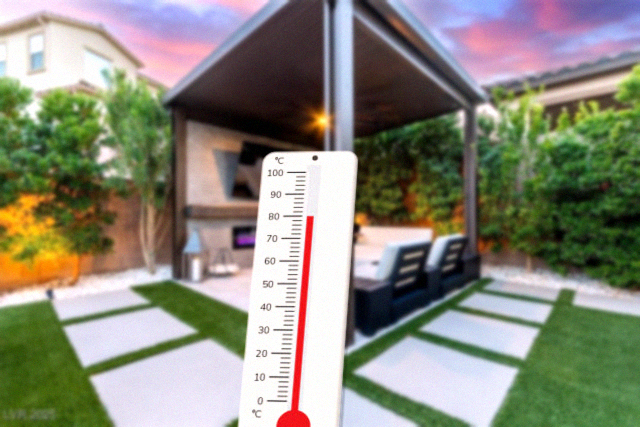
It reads 80 °C
